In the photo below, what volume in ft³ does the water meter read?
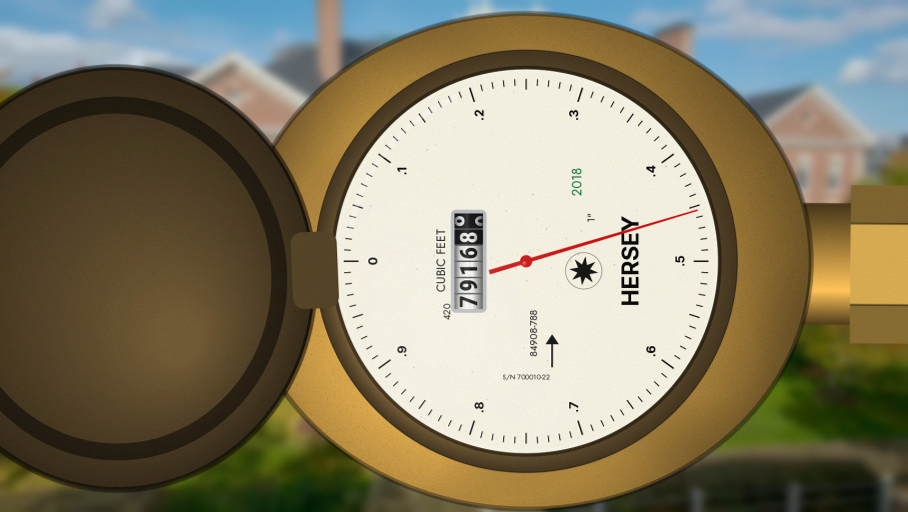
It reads 791688.45 ft³
